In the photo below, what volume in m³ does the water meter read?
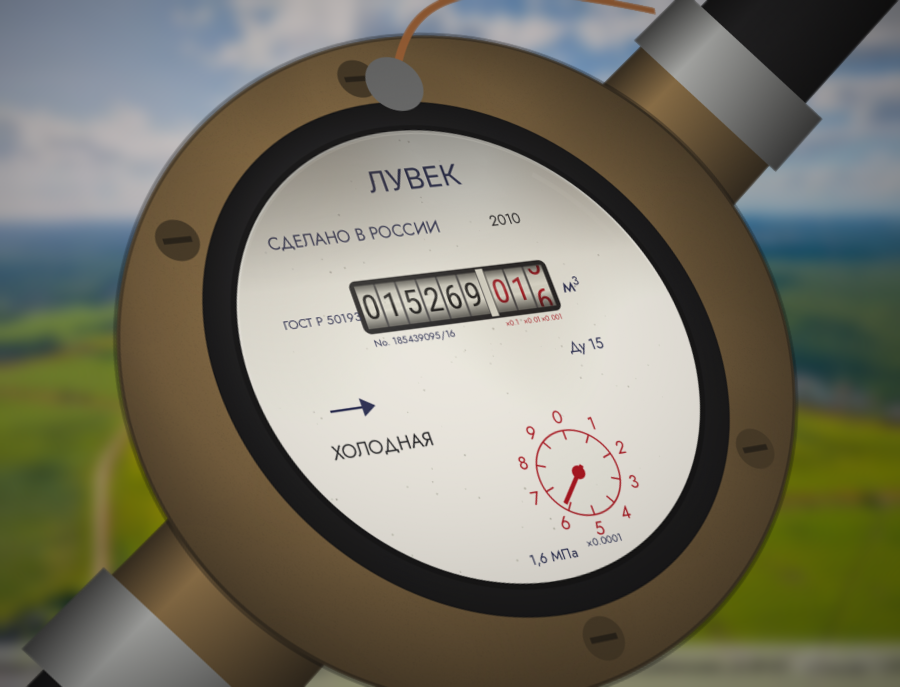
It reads 15269.0156 m³
